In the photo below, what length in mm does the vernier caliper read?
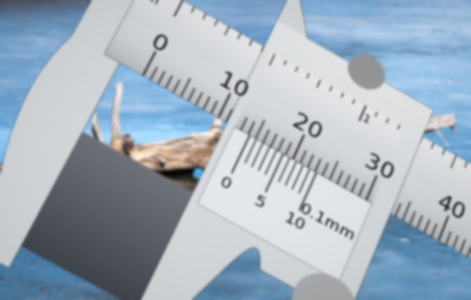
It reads 14.2 mm
